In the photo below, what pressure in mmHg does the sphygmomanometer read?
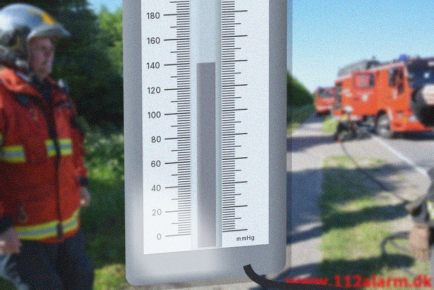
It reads 140 mmHg
